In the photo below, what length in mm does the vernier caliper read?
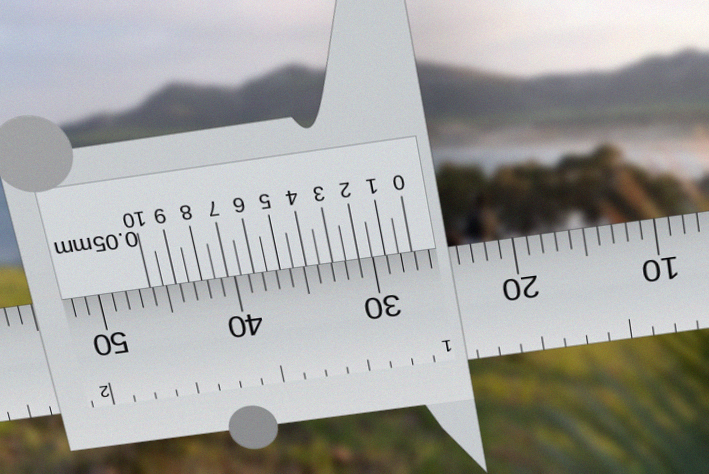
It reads 27.2 mm
